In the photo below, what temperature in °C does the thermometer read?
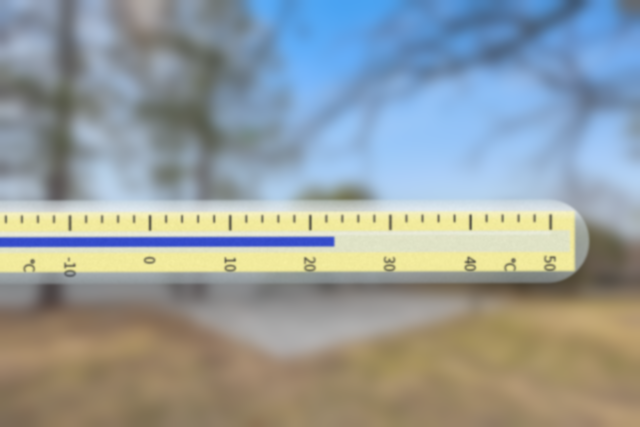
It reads 23 °C
